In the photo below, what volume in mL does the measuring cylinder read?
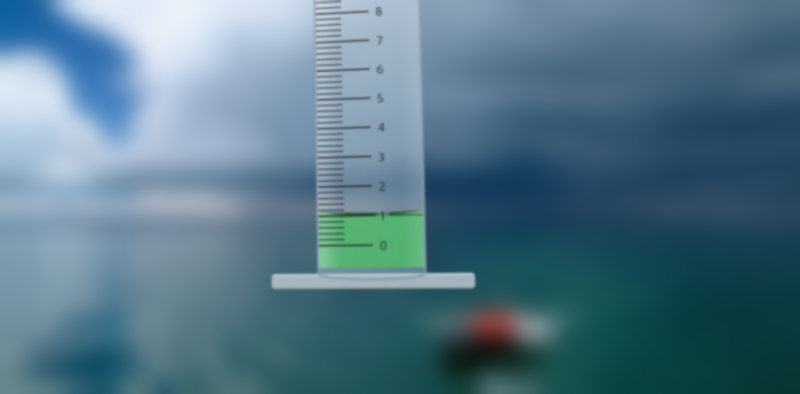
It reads 1 mL
